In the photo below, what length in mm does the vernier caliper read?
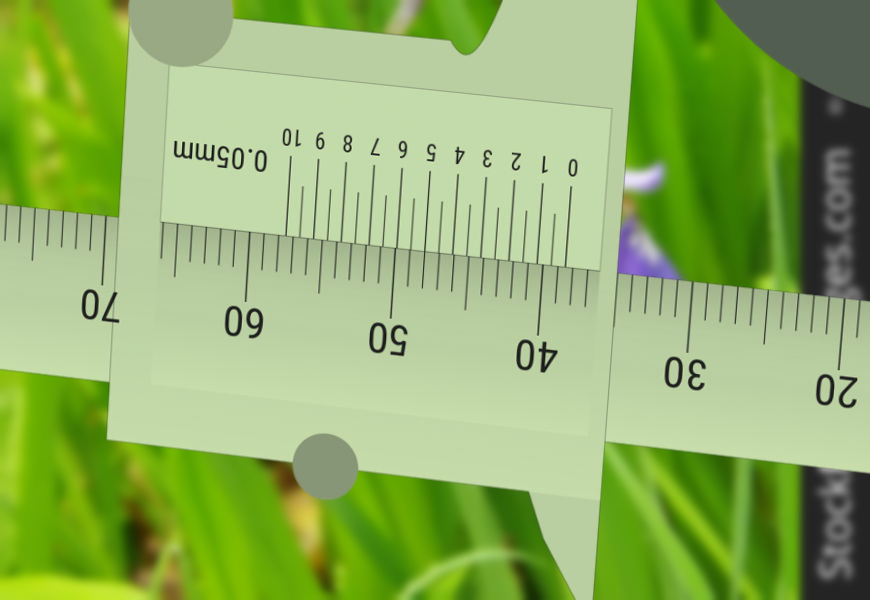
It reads 38.5 mm
